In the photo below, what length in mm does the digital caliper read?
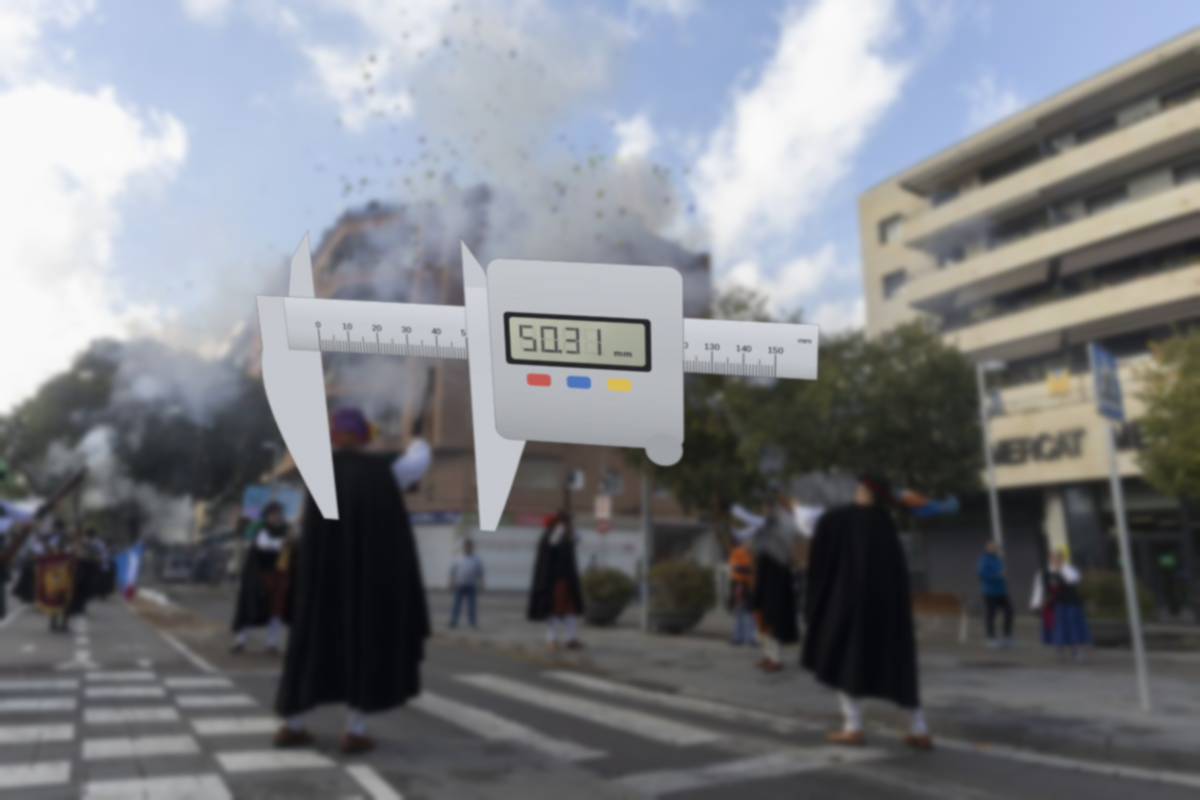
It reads 50.31 mm
